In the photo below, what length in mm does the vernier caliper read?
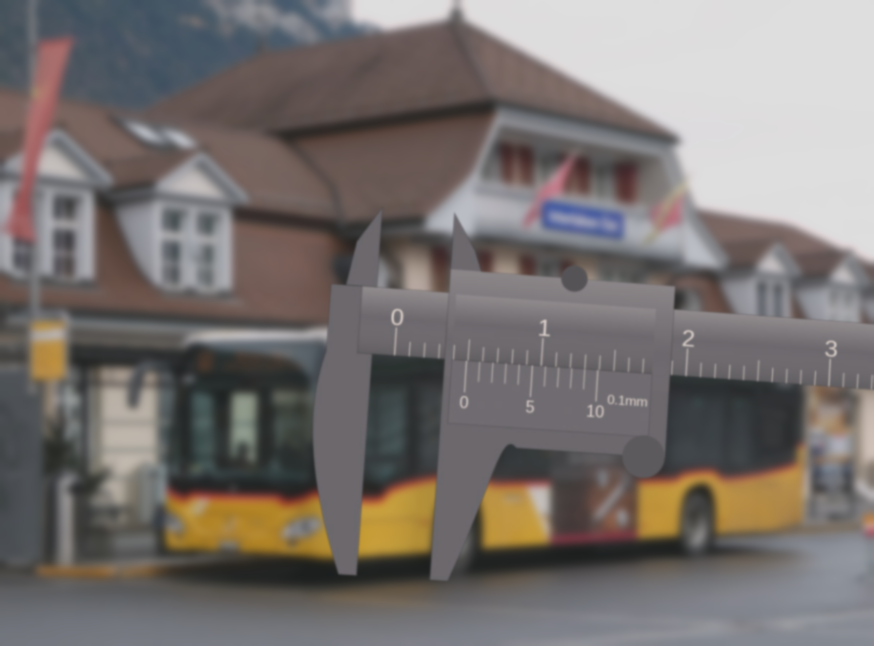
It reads 4.9 mm
